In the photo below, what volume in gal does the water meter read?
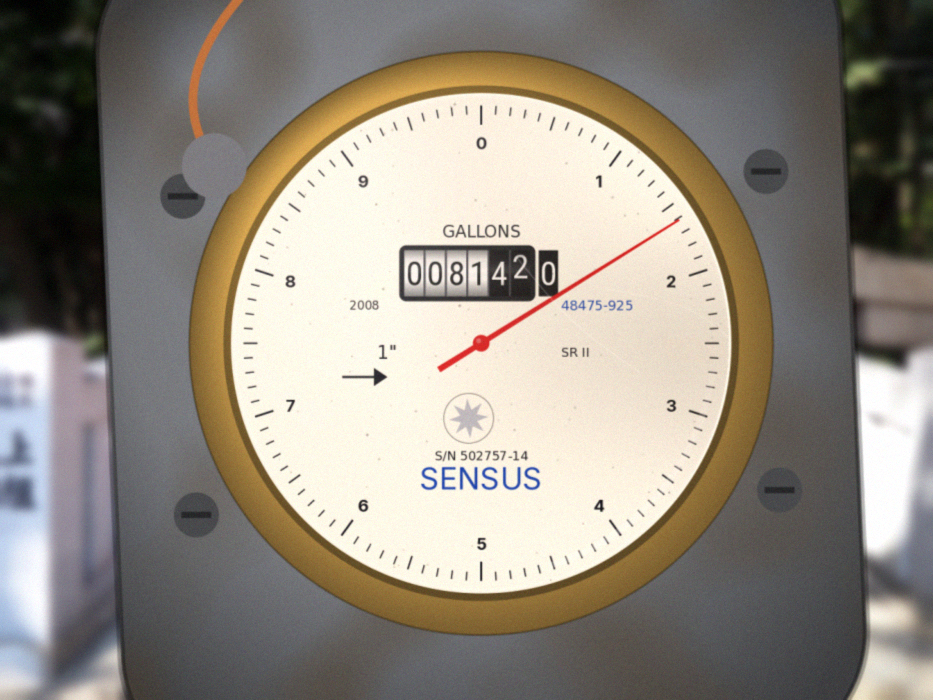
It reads 81421.6 gal
